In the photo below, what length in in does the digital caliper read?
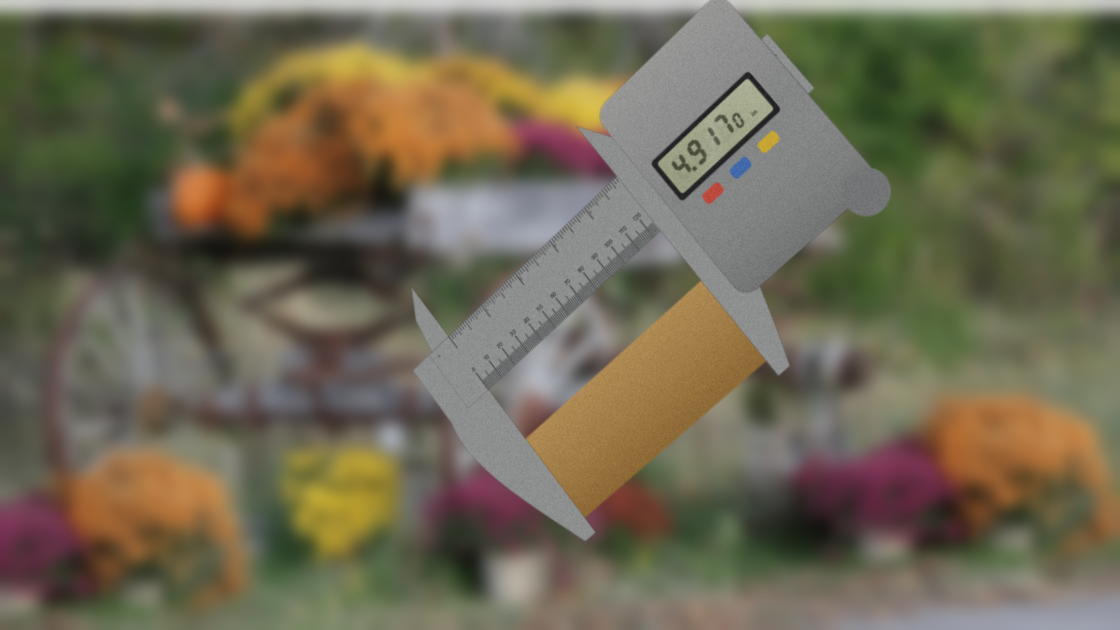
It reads 4.9170 in
